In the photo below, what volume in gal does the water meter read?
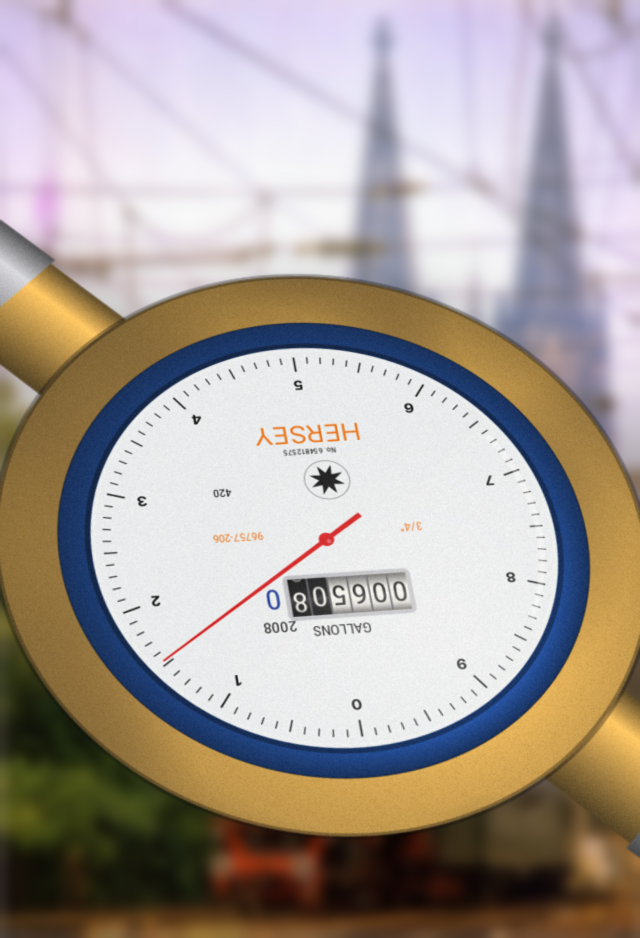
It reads 65081.5 gal
